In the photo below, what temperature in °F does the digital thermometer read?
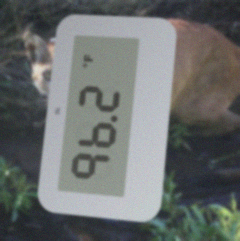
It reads 96.2 °F
